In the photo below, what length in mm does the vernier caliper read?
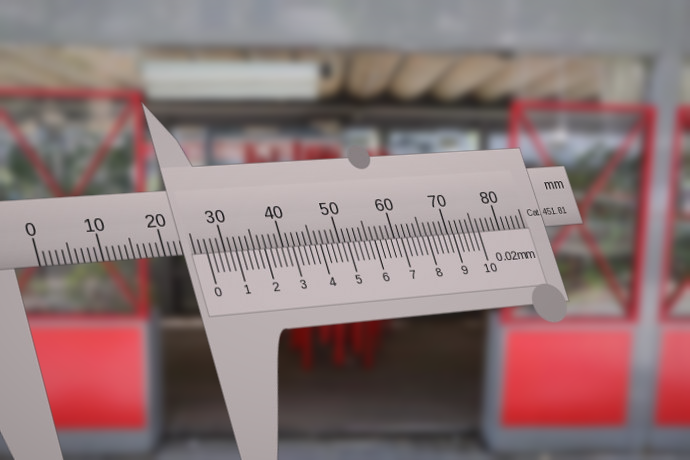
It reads 27.0 mm
